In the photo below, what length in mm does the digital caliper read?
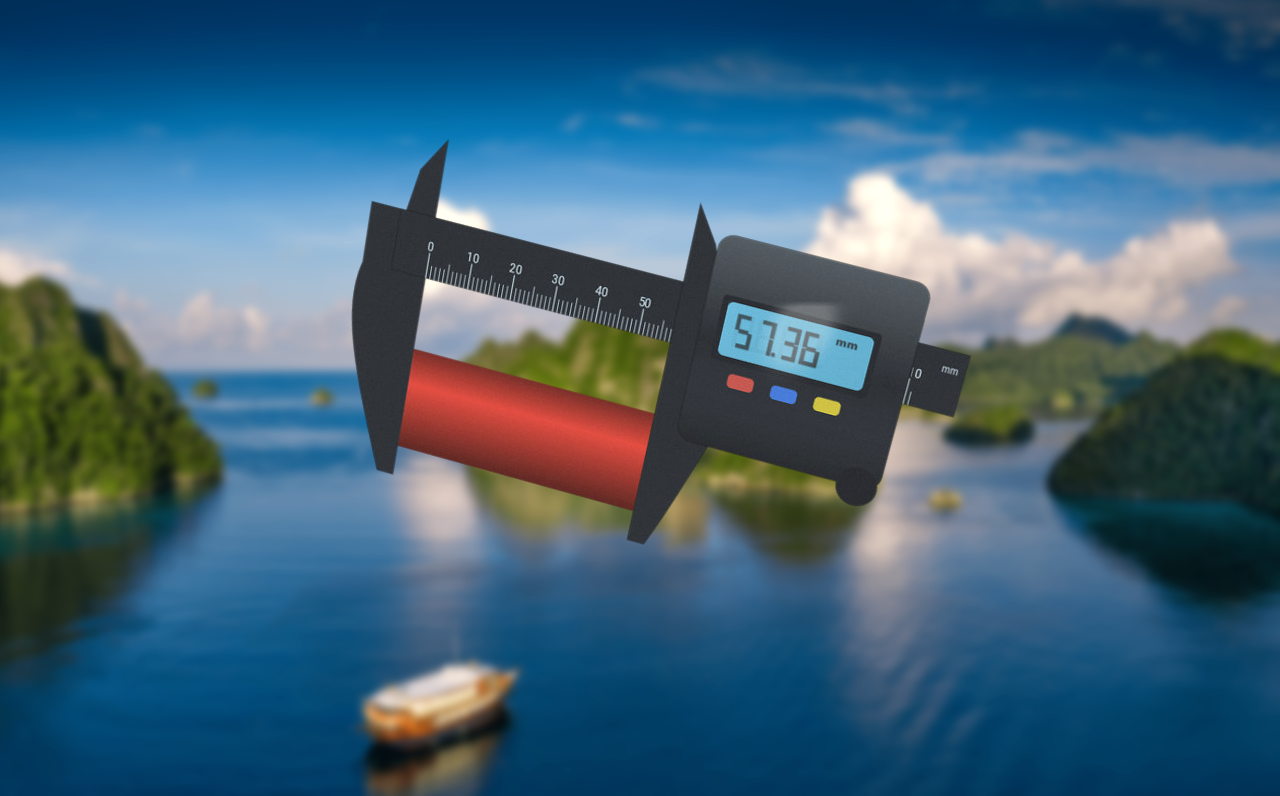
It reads 57.36 mm
